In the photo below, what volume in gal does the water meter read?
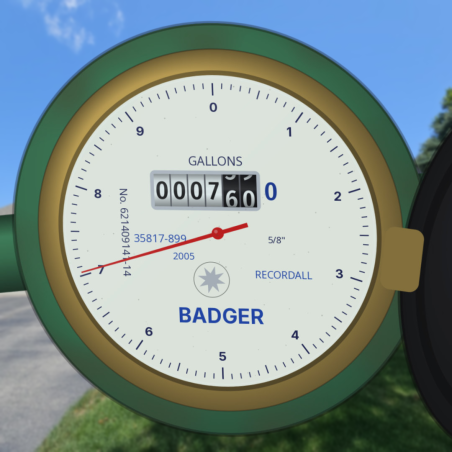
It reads 7597.0 gal
